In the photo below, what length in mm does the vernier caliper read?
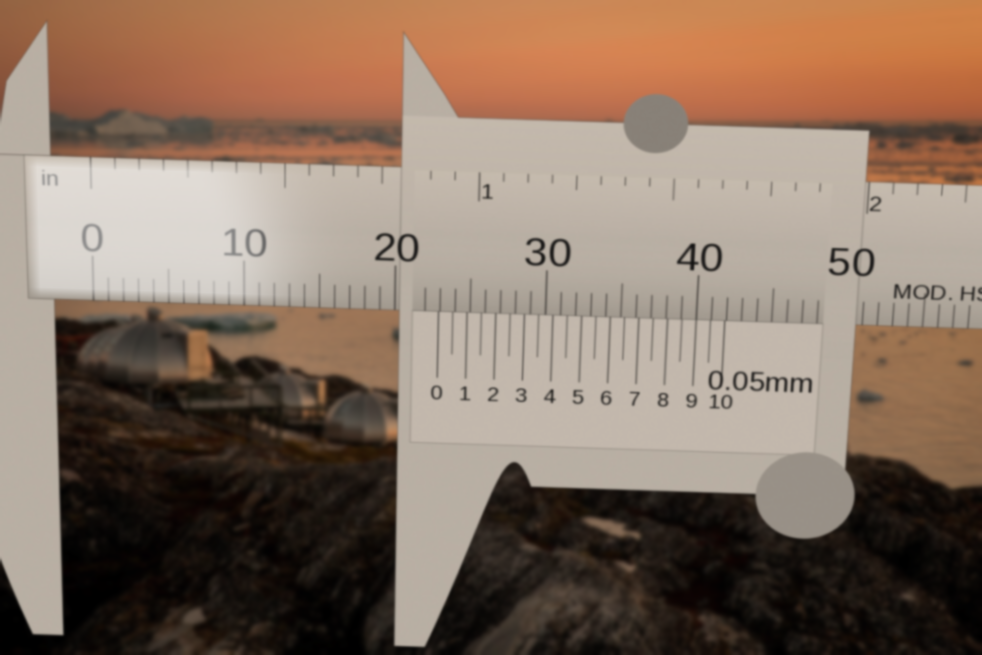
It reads 22.9 mm
